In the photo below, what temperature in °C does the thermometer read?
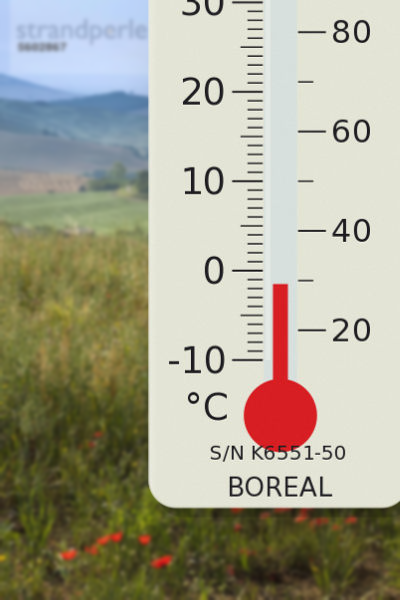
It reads -1.5 °C
